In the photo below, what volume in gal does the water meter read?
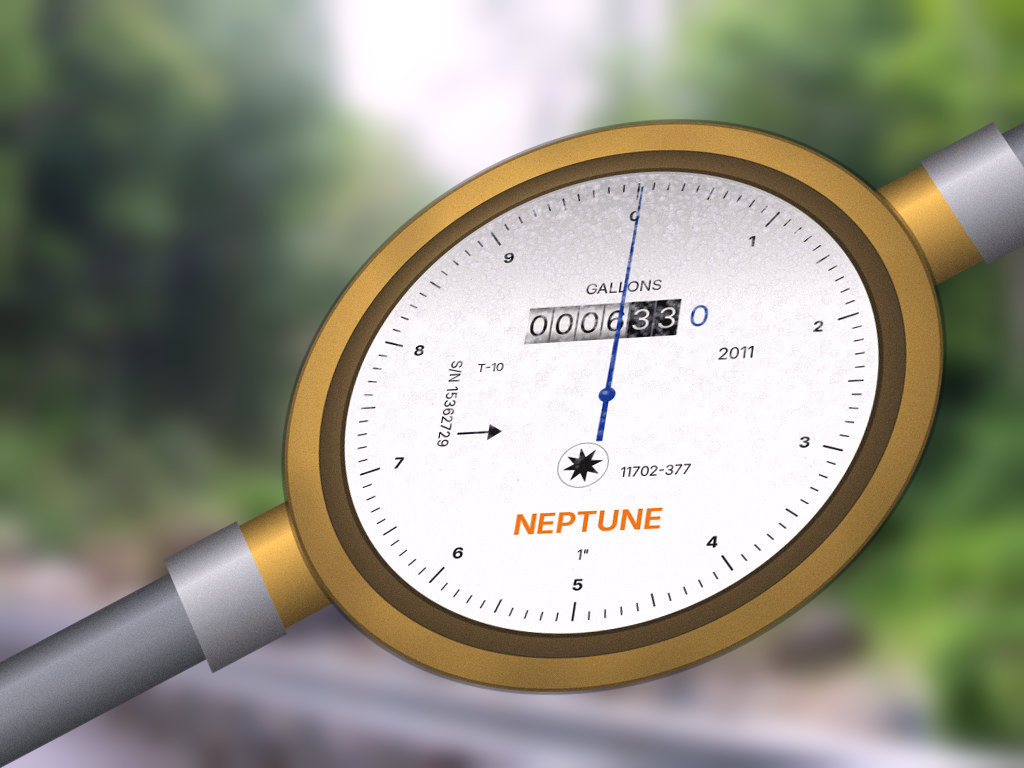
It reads 6330.0 gal
